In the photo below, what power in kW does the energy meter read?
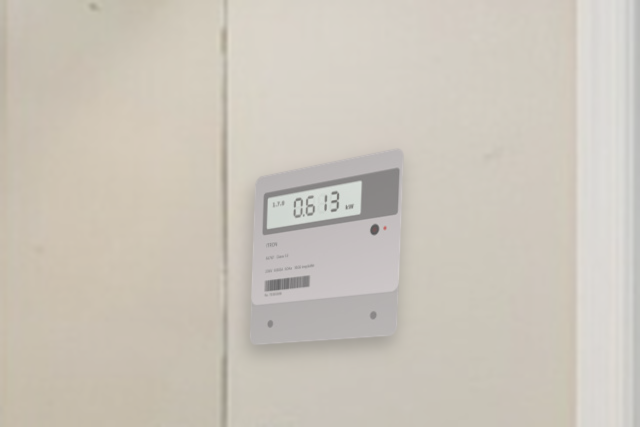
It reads 0.613 kW
